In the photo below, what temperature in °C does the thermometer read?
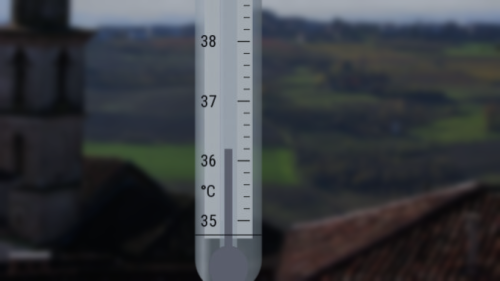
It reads 36.2 °C
